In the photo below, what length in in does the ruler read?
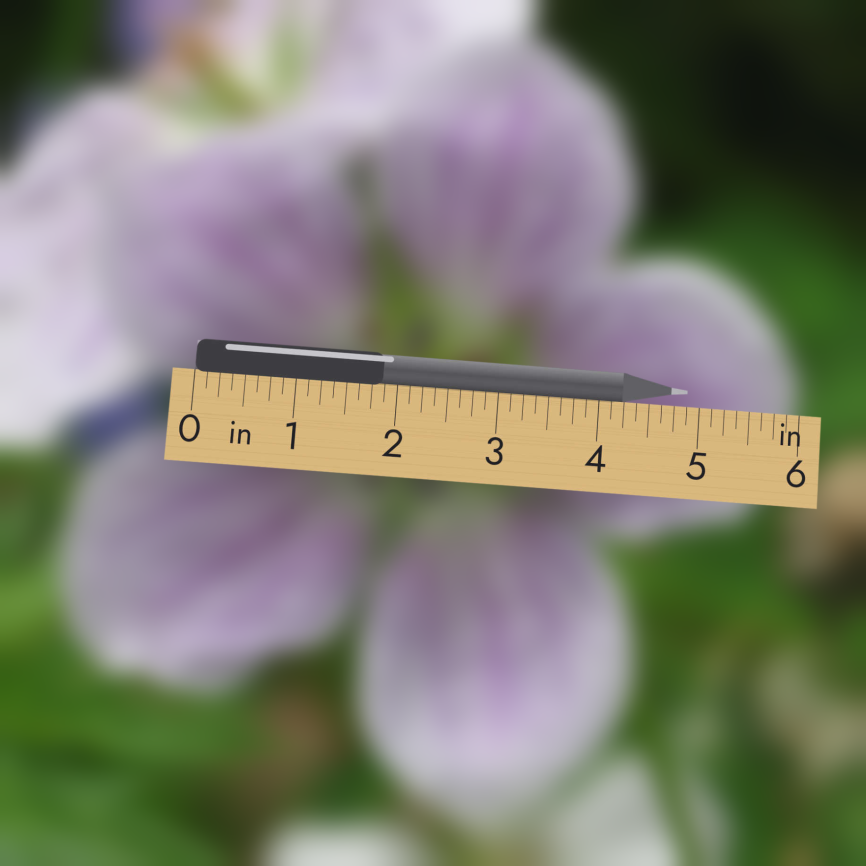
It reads 4.875 in
